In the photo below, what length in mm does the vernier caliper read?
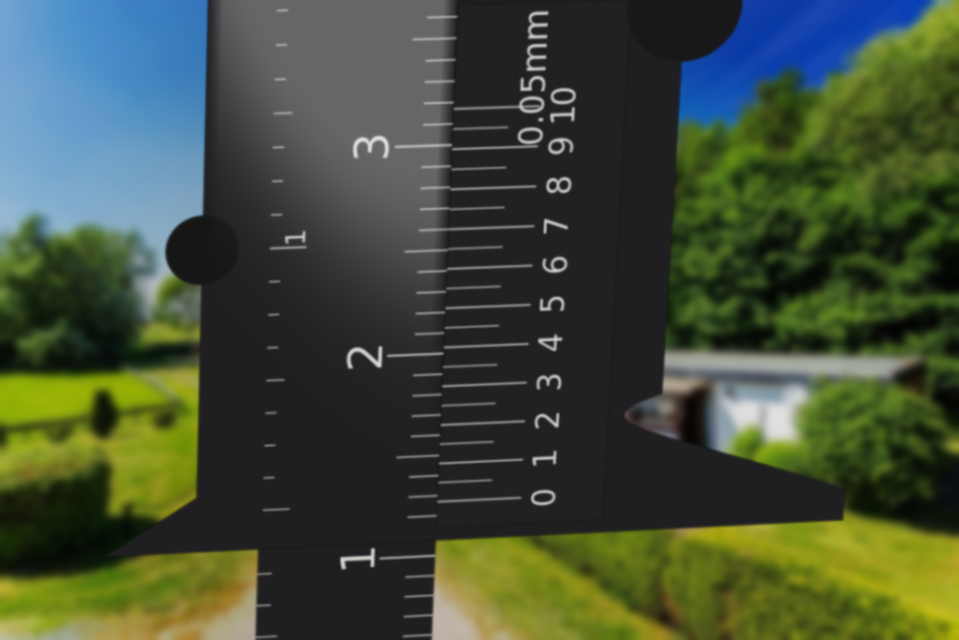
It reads 12.7 mm
